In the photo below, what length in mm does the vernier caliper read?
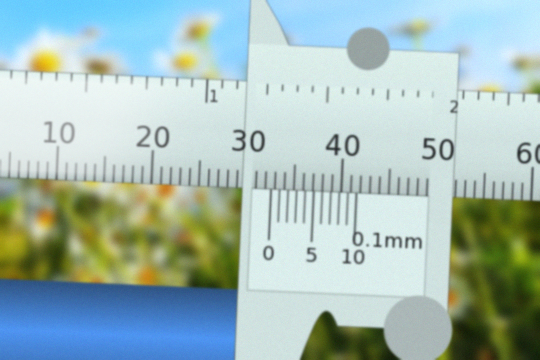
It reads 32.6 mm
